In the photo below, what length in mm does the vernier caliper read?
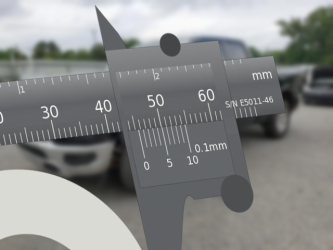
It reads 45.6 mm
